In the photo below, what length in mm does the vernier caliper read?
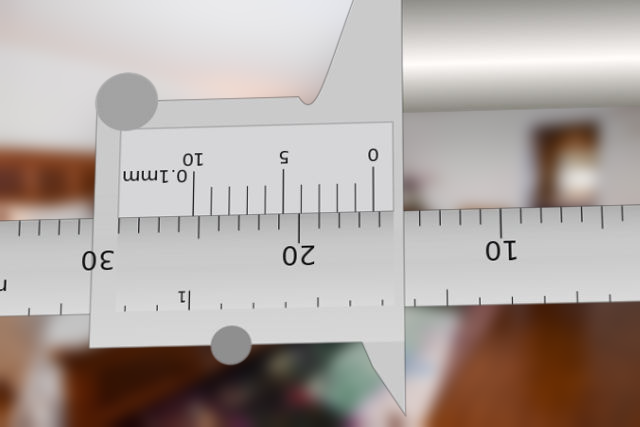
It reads 16.3 mm
